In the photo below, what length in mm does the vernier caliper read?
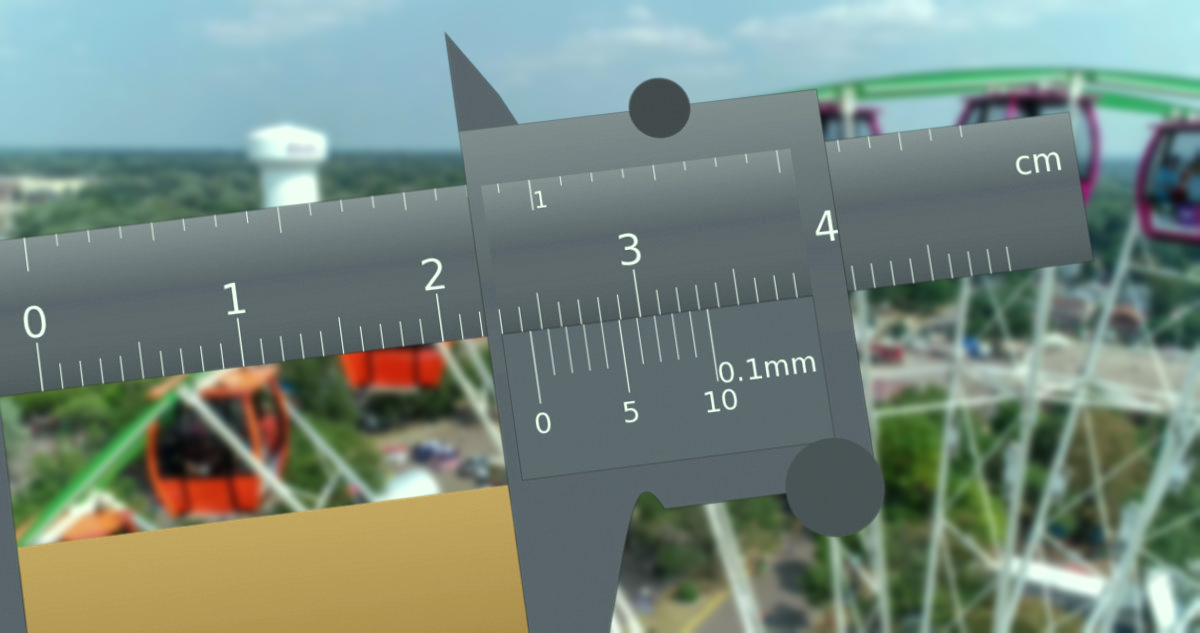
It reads 24.4 mm
